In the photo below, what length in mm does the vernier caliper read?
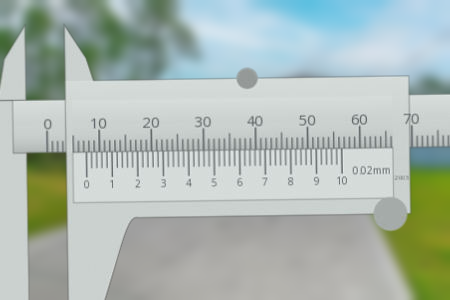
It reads 7.5 mm
